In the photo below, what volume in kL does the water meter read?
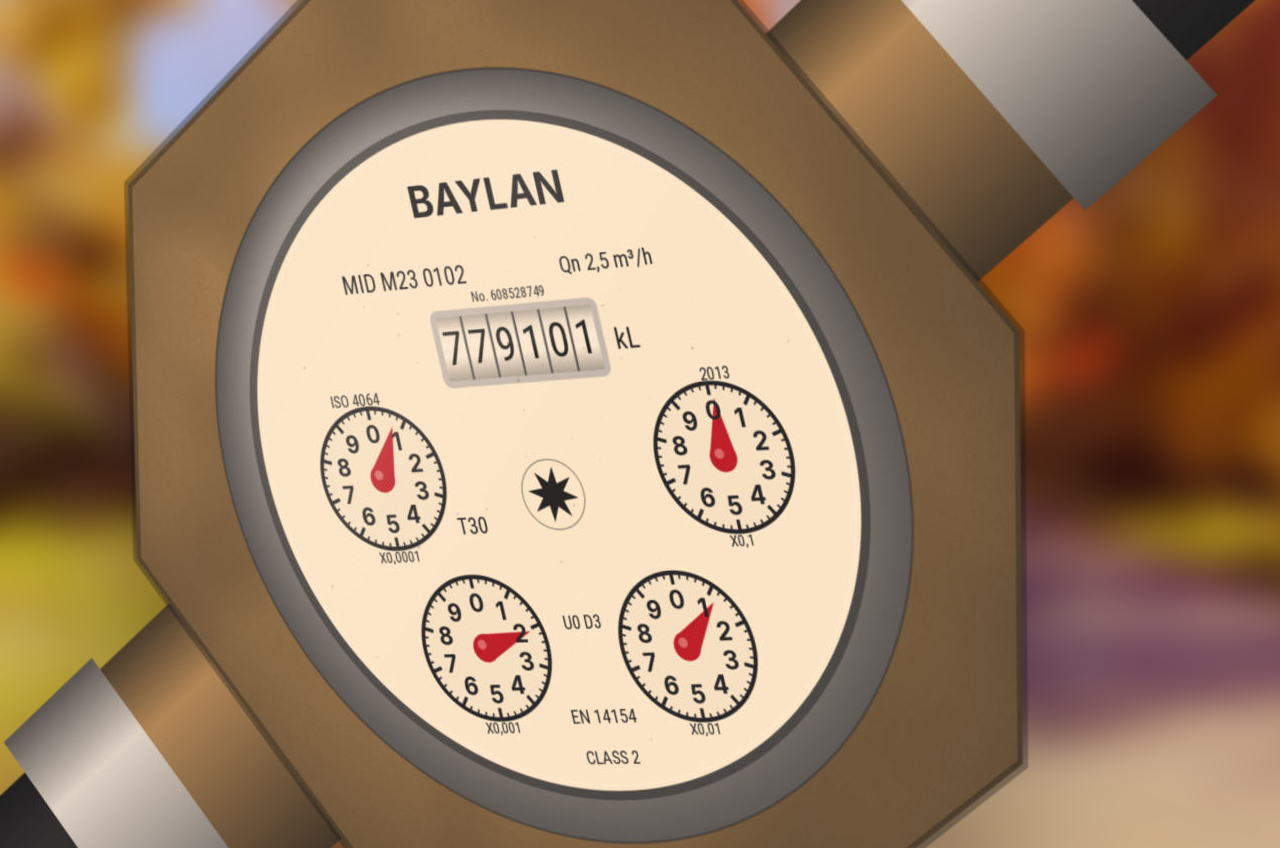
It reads 779101.0120 kL
